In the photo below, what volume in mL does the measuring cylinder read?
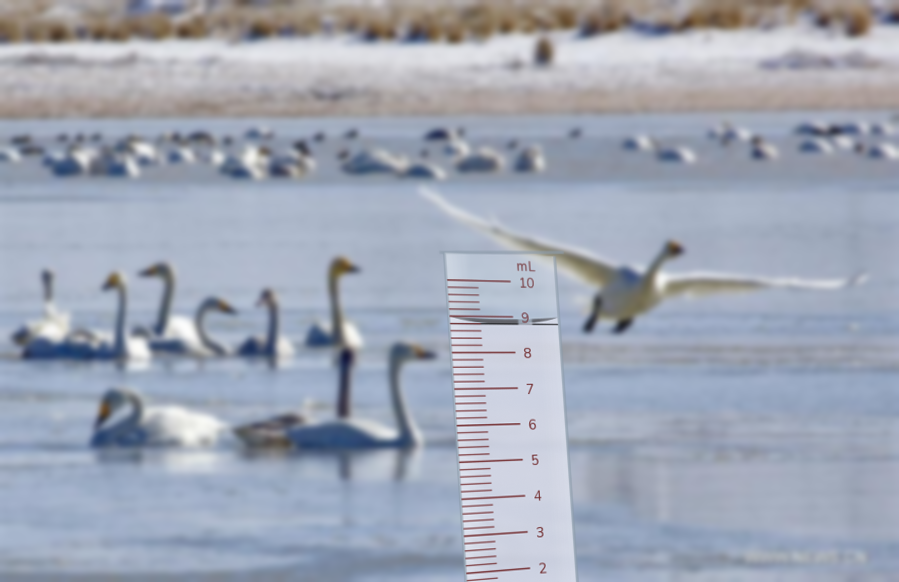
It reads 8.8 mL
